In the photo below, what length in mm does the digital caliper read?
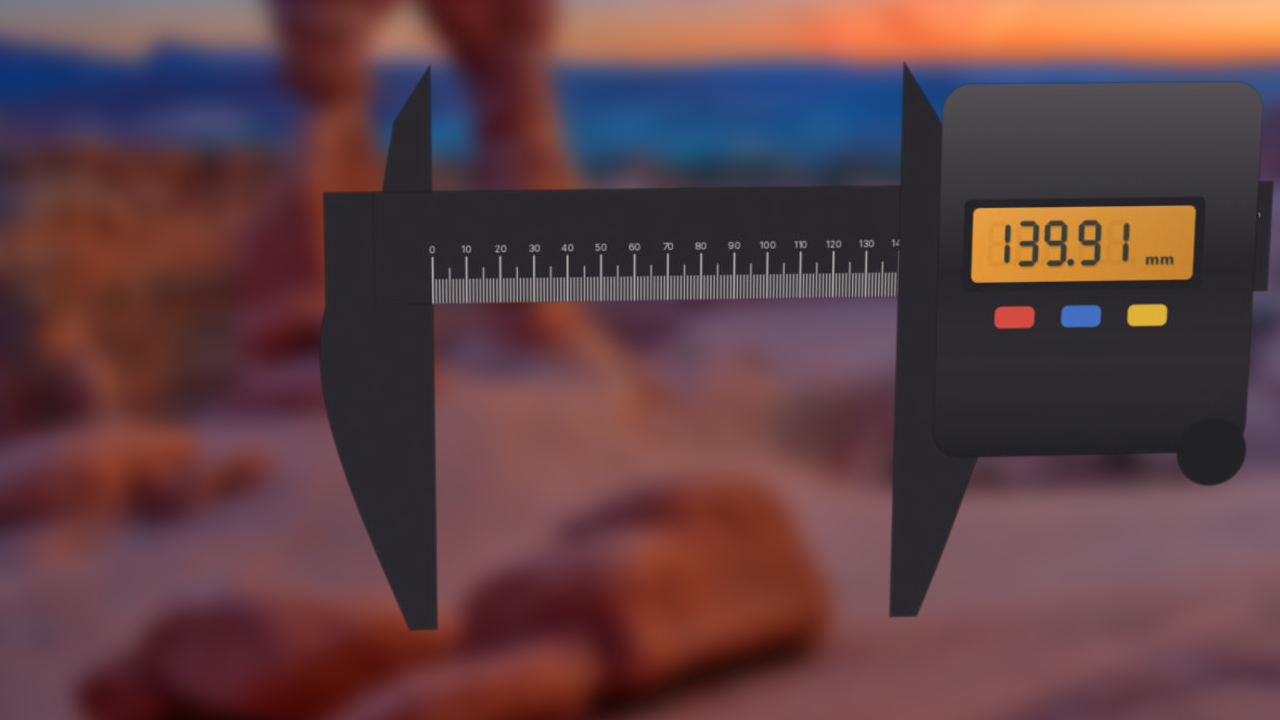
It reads 139.91 mm
